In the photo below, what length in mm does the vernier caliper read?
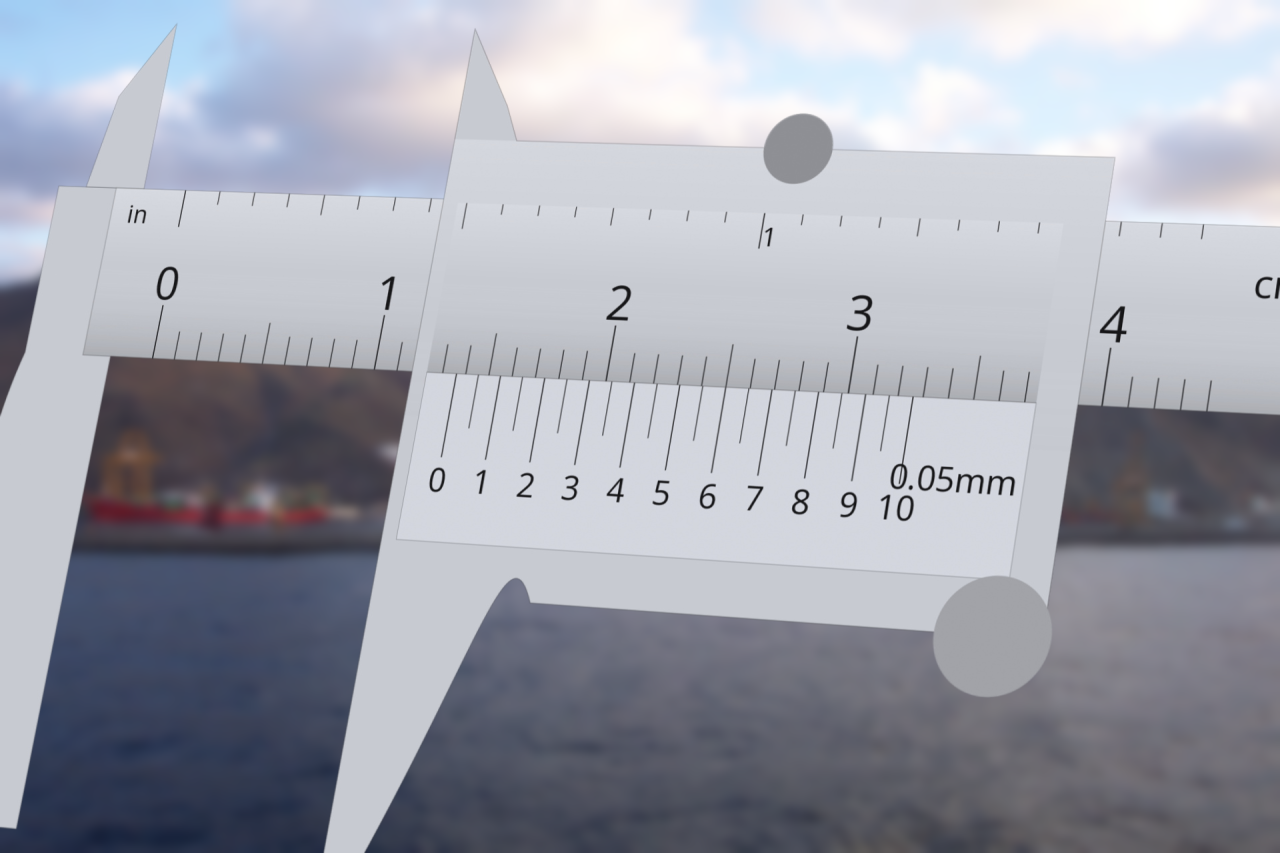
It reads 13.60 mm
